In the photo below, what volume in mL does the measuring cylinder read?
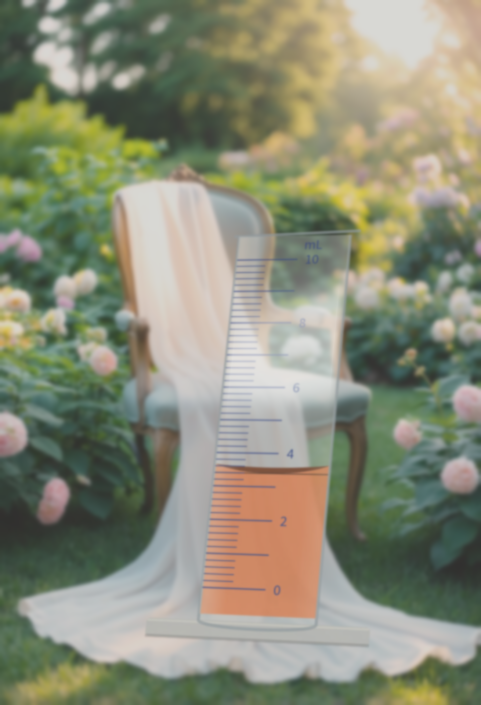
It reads 3.4 mL
